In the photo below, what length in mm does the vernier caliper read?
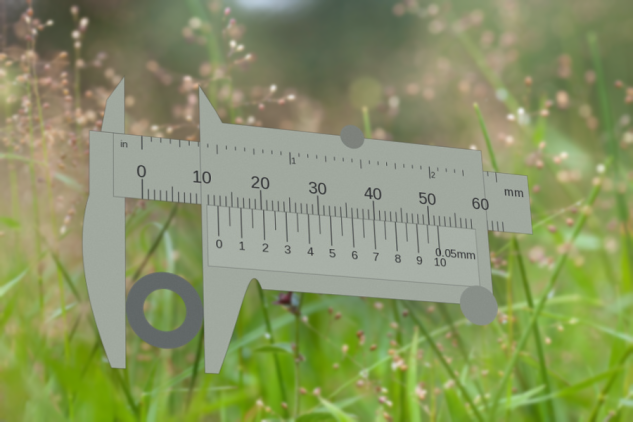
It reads 12.6 mm
